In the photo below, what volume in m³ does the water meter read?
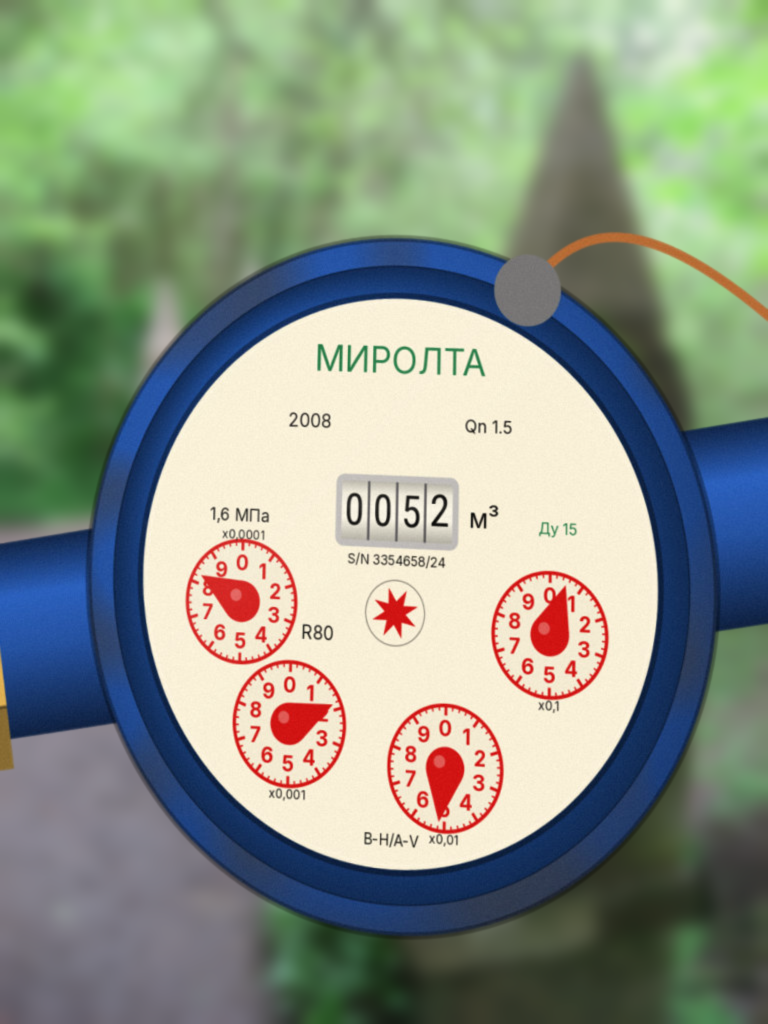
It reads 52.0518 m³
